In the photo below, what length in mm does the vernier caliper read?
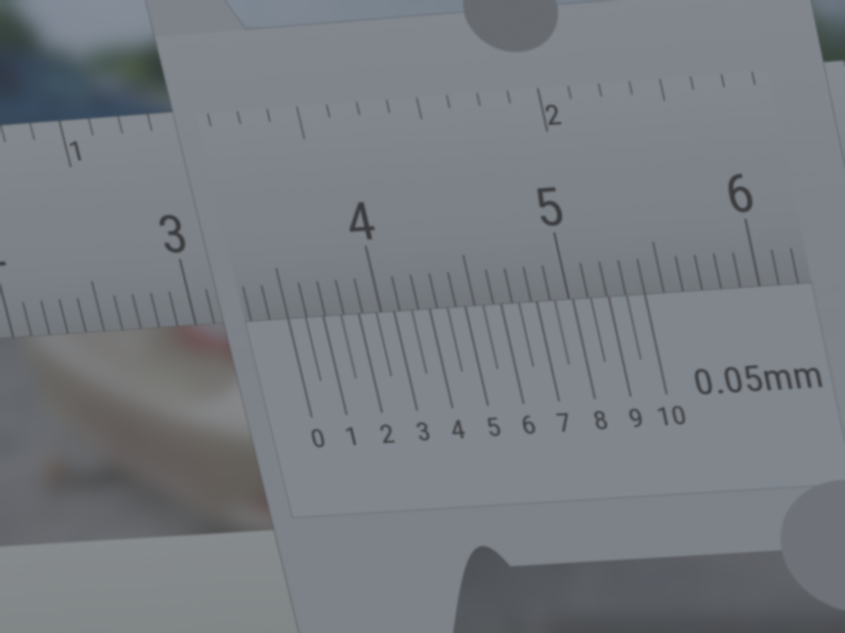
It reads 35.0 mm
